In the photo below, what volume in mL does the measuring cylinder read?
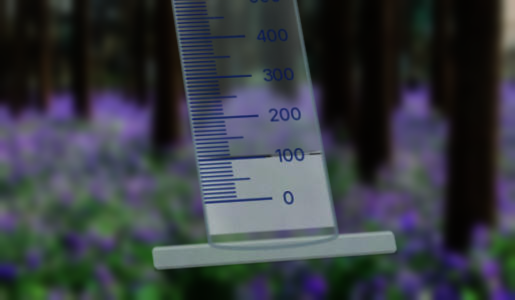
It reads 100 mL
